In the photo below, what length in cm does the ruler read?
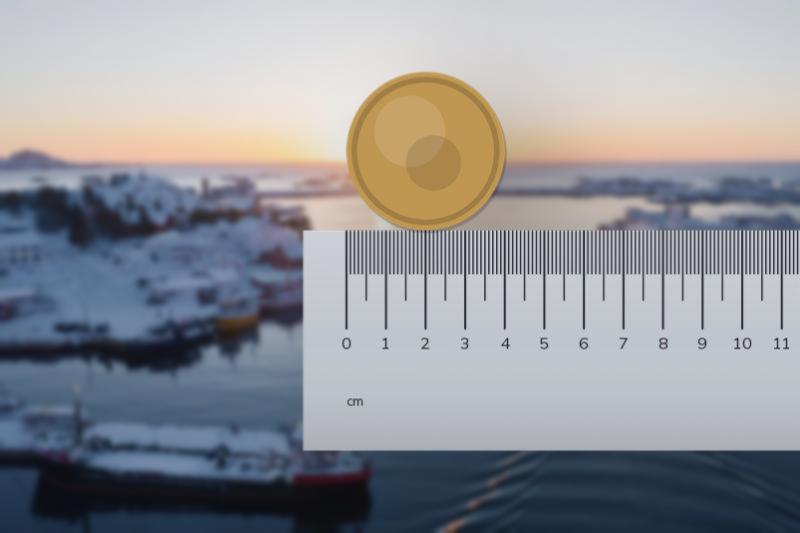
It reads 4 cm
